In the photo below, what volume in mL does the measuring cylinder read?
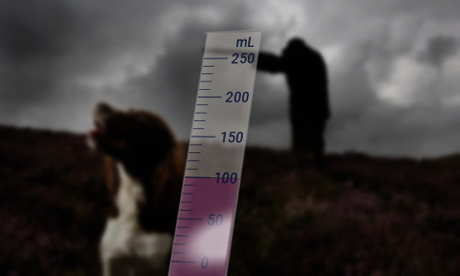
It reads 100 mL
